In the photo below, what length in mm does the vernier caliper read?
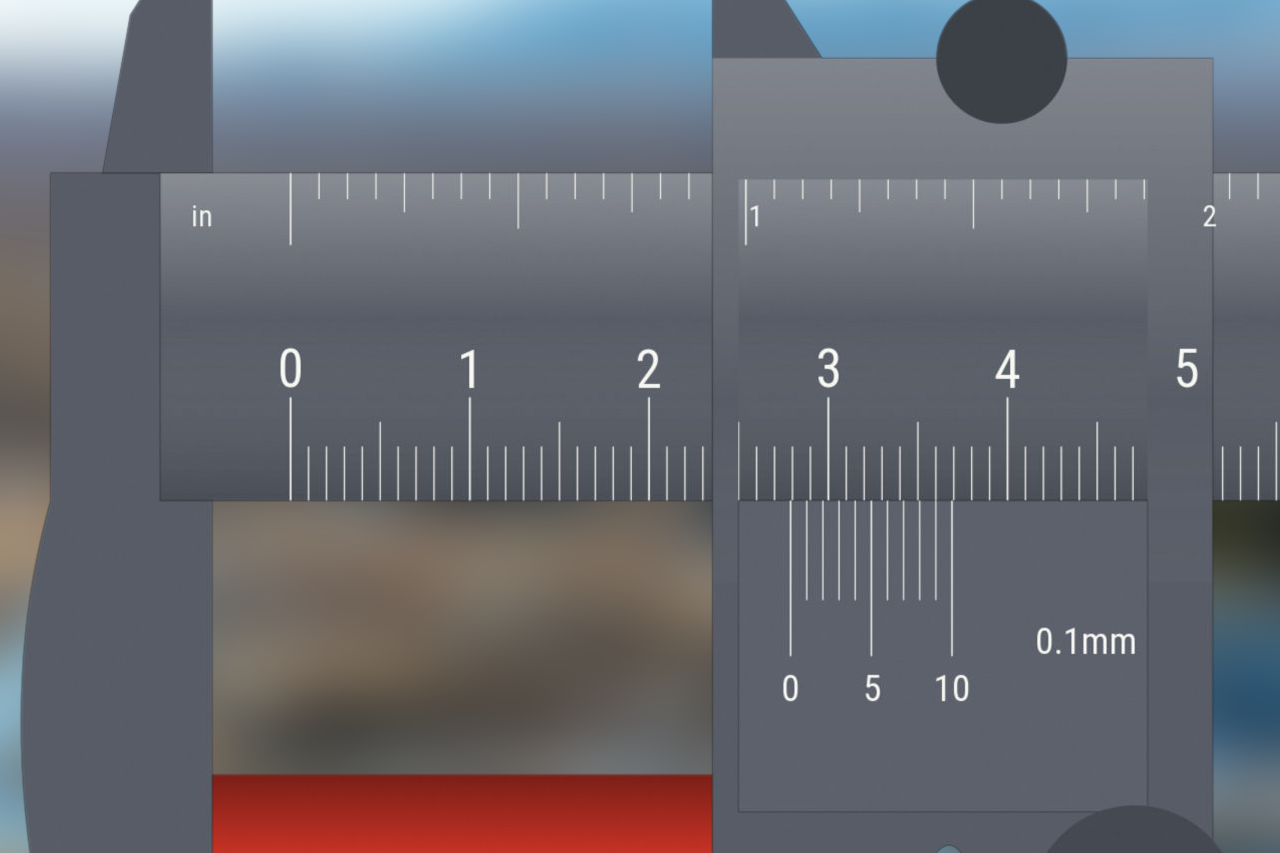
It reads 27.9 mm
